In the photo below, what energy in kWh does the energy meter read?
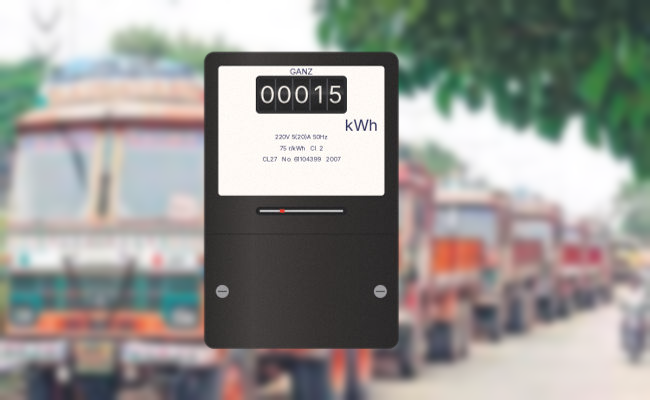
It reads 15 kWh
